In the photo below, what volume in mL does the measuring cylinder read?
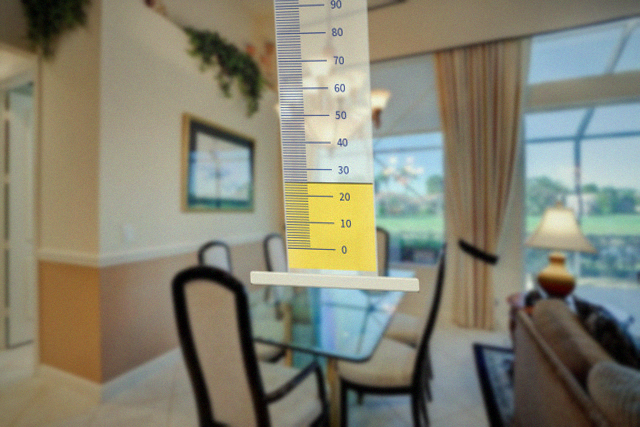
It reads 25 mL
